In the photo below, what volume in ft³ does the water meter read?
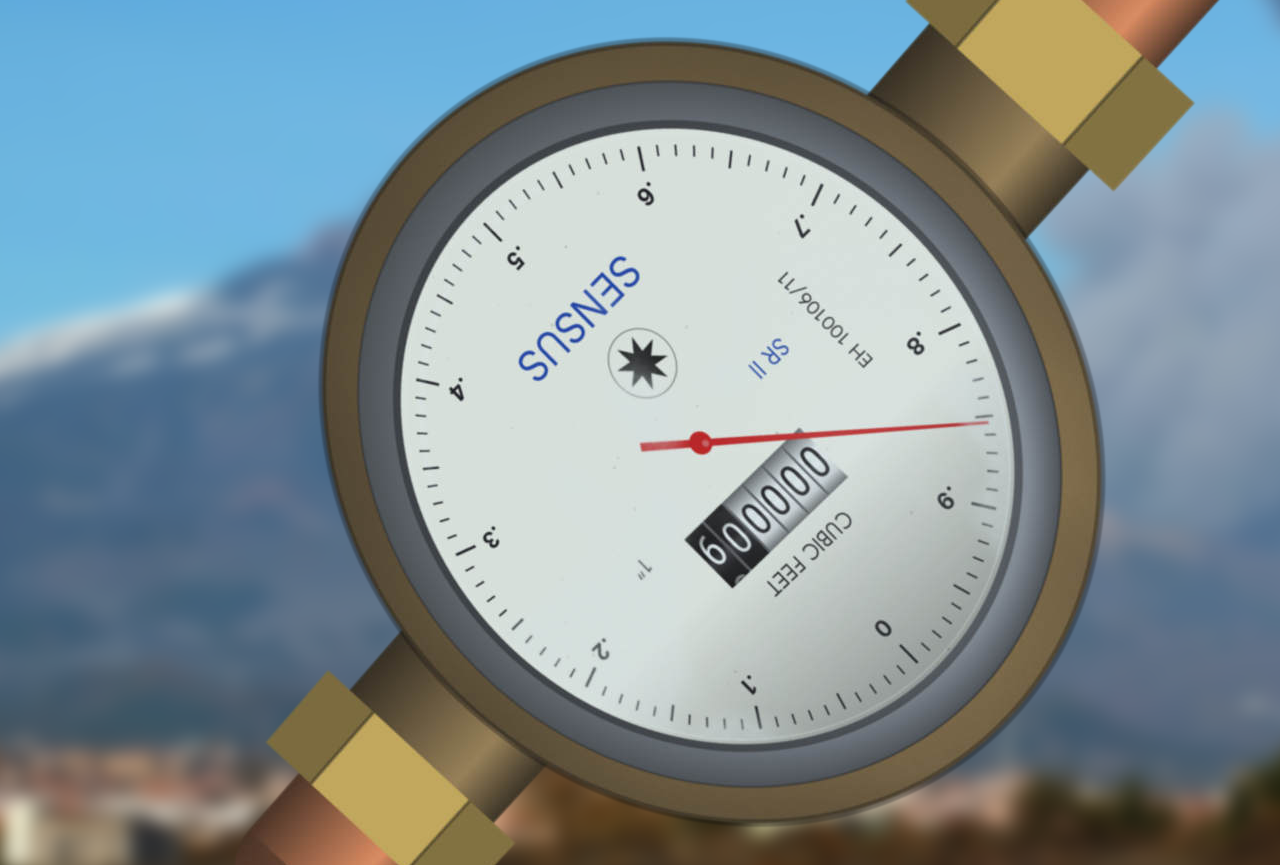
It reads 8.85 ft³
